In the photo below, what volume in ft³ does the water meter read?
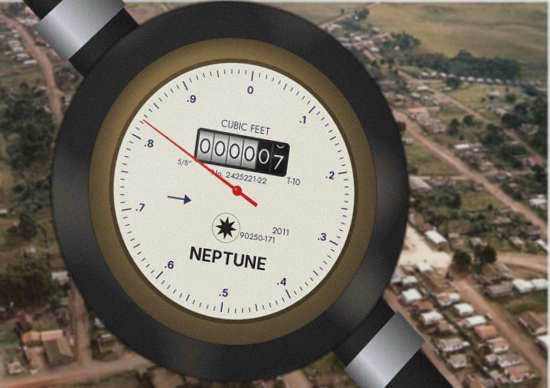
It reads 6.82 ft³
